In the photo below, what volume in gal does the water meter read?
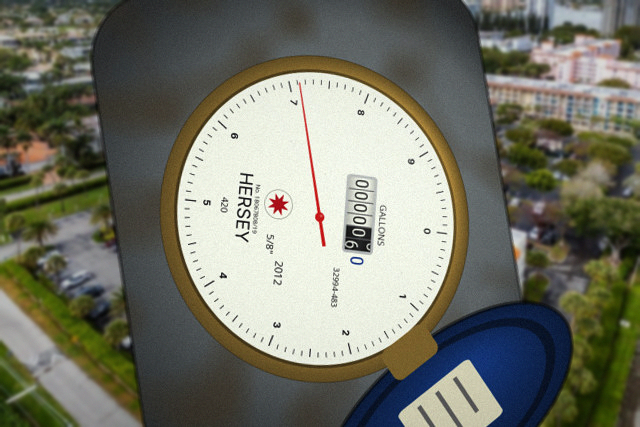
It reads 57.1 gal
